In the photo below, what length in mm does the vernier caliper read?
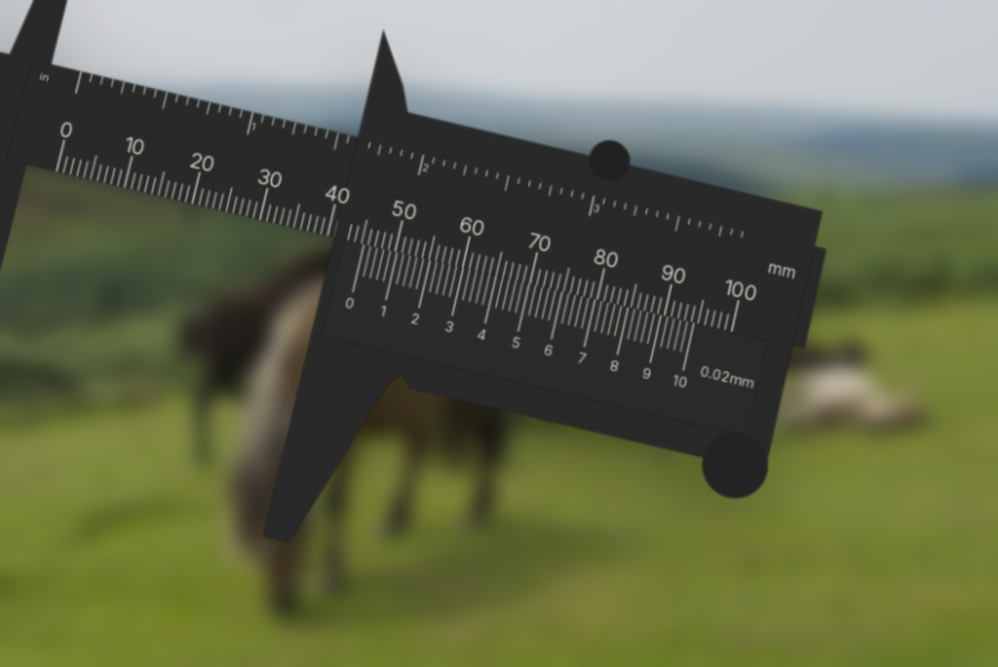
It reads 45.4 mm
